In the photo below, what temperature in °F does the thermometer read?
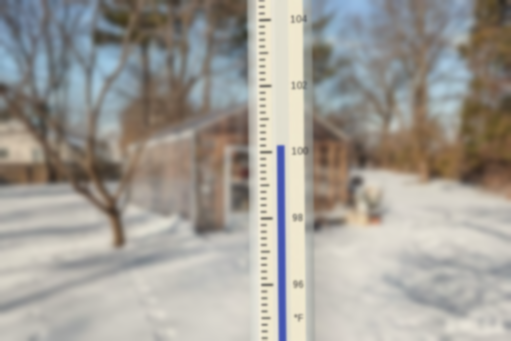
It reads 100.2 °F
